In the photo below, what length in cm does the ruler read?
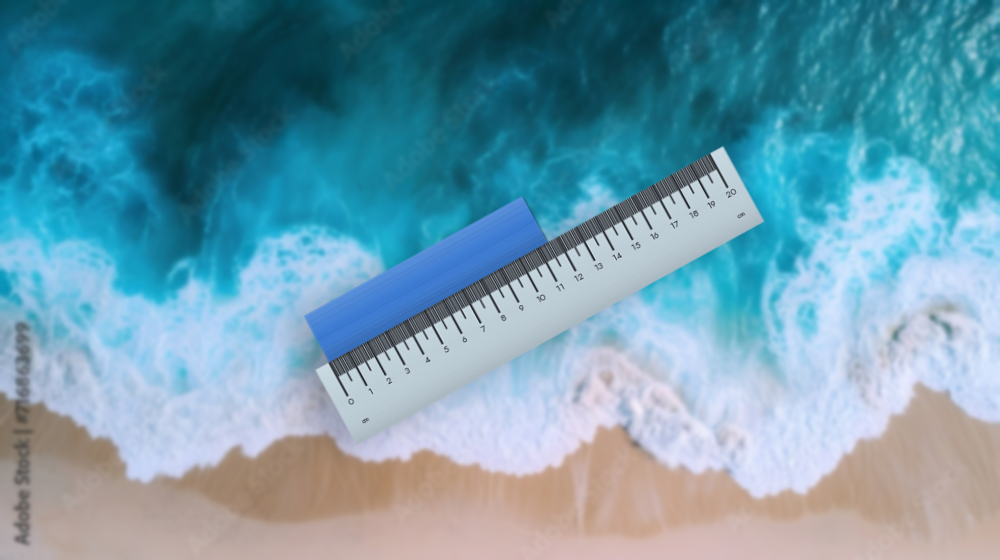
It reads 11.5 cm
